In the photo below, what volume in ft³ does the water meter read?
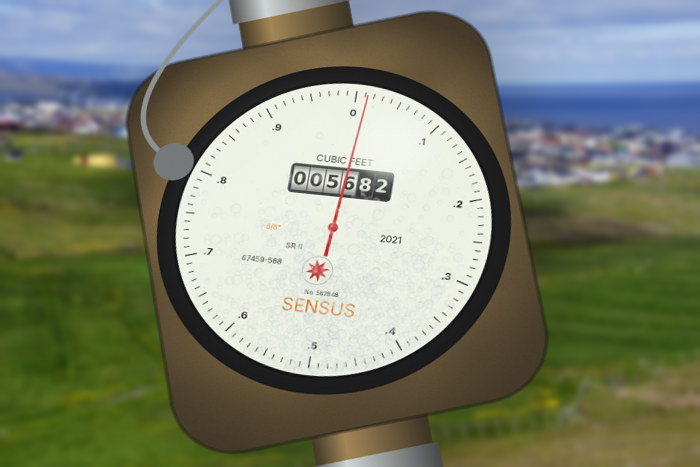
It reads 5682.01 ft³
